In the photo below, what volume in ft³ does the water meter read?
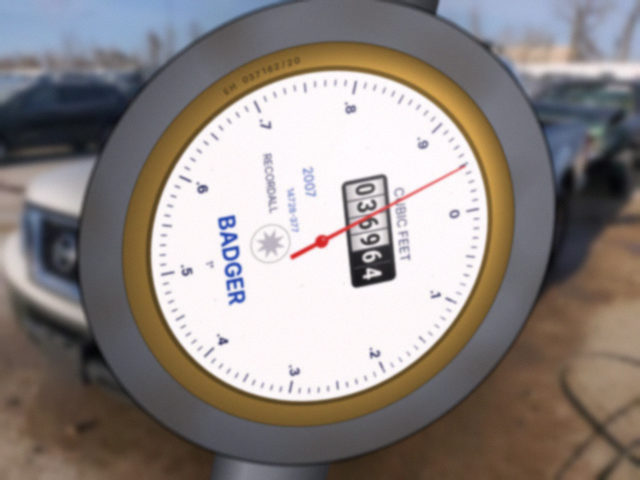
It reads 36963.95 ft³
